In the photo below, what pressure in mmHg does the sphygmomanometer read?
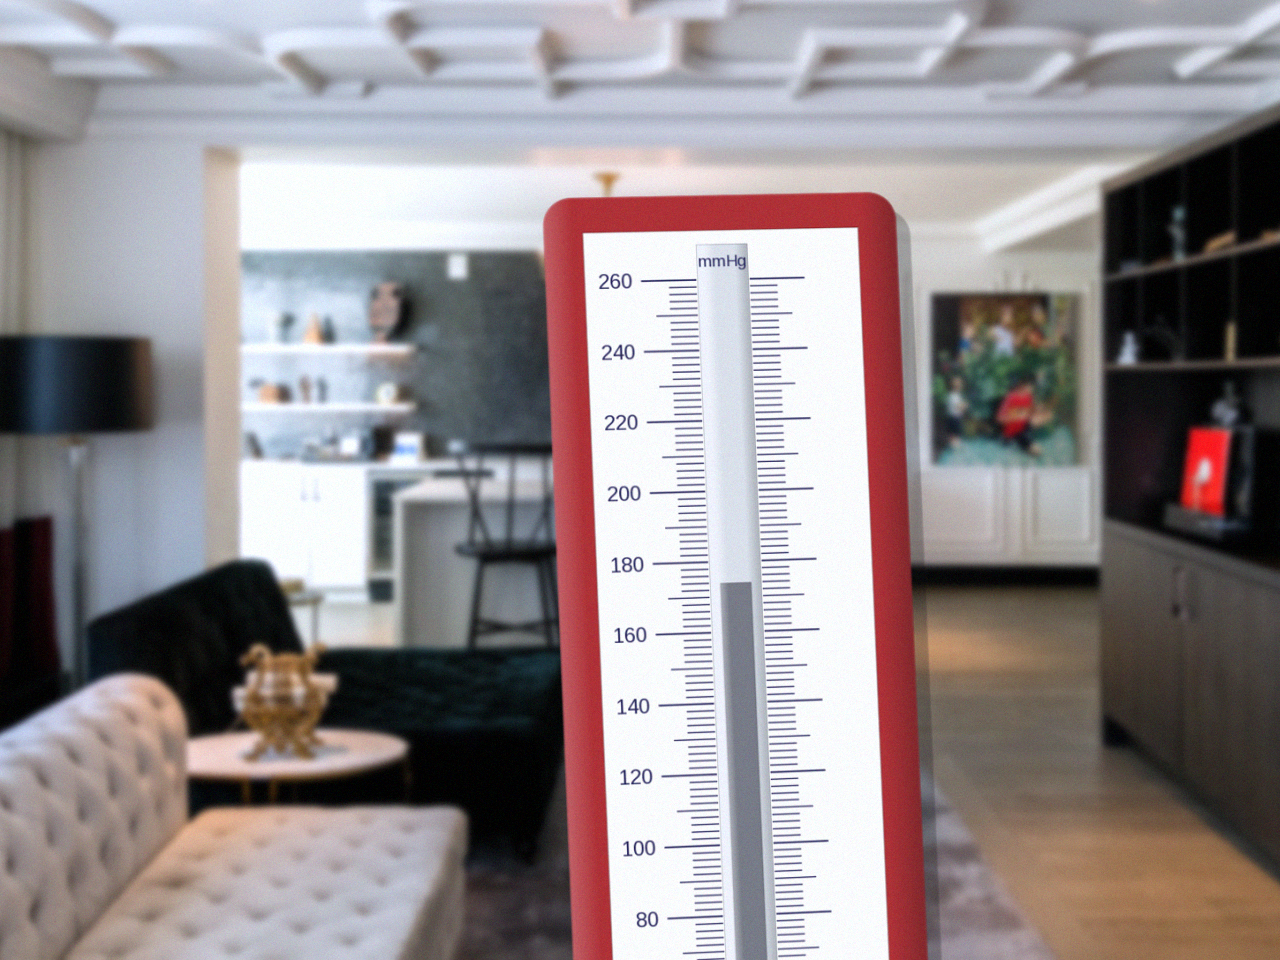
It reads 174 mmHg
